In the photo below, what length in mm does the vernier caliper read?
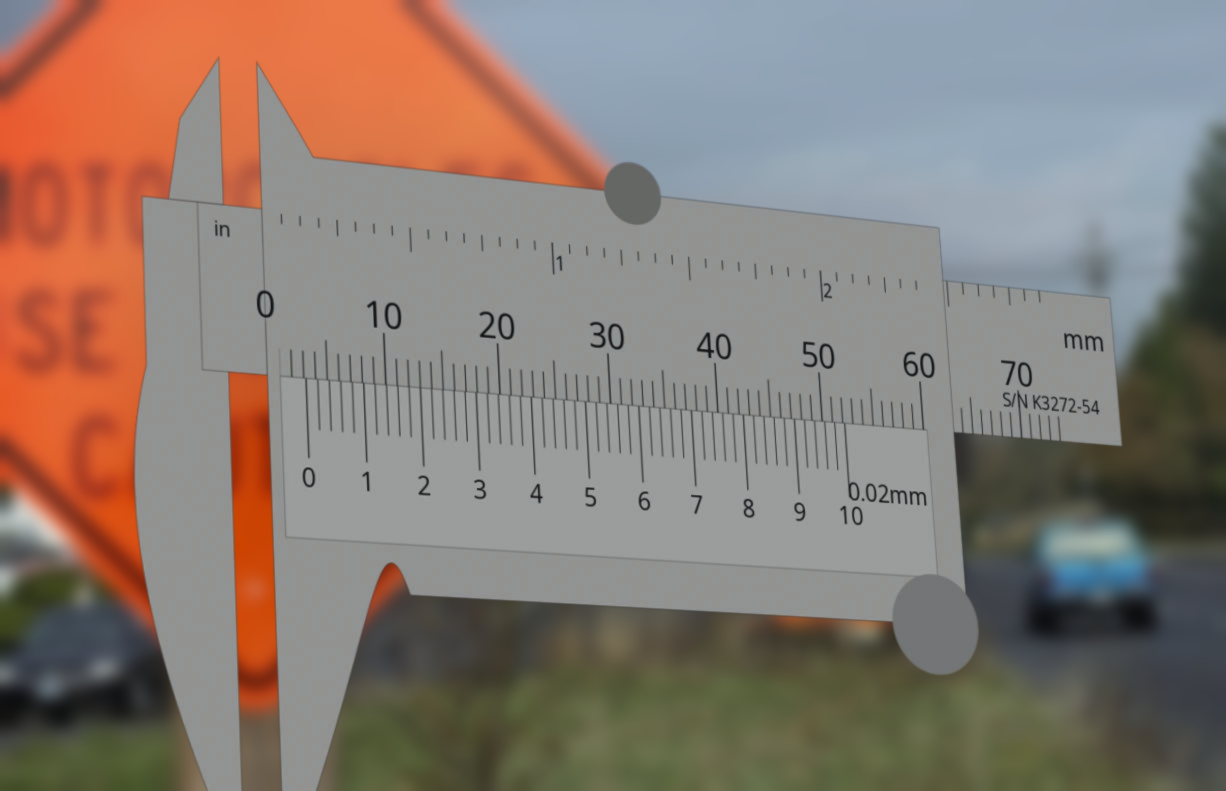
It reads 3.2 mm
